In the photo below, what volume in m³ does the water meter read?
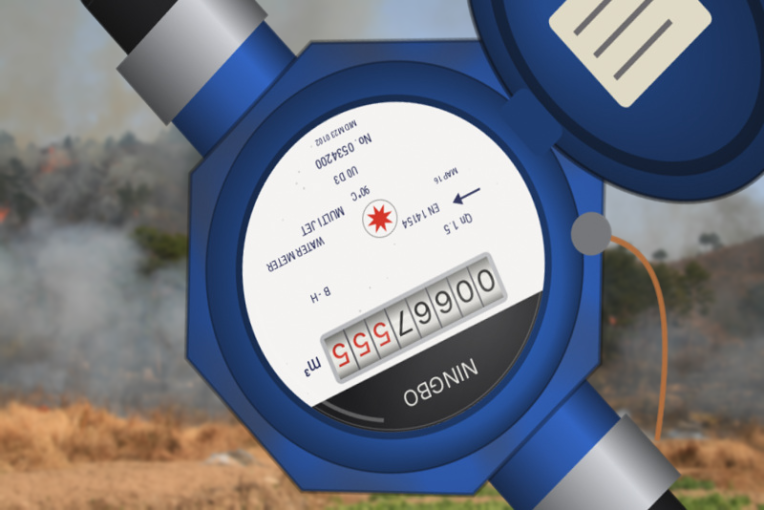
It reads 667.555 m³
